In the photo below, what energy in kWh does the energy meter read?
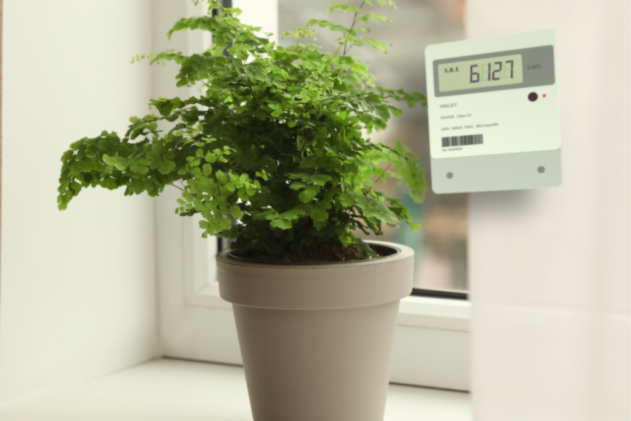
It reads 6127 kWh
